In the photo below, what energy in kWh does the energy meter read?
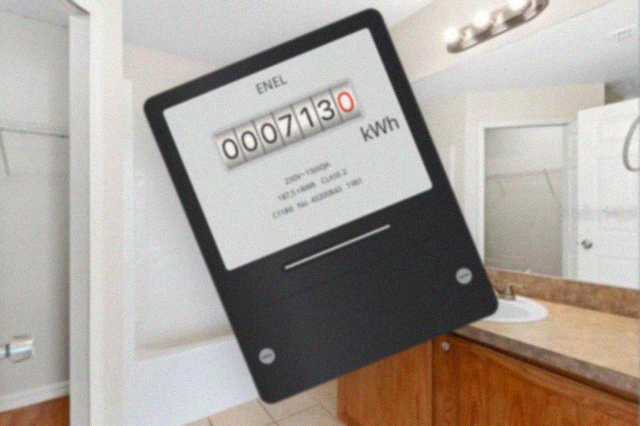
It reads 713.0 kWh
